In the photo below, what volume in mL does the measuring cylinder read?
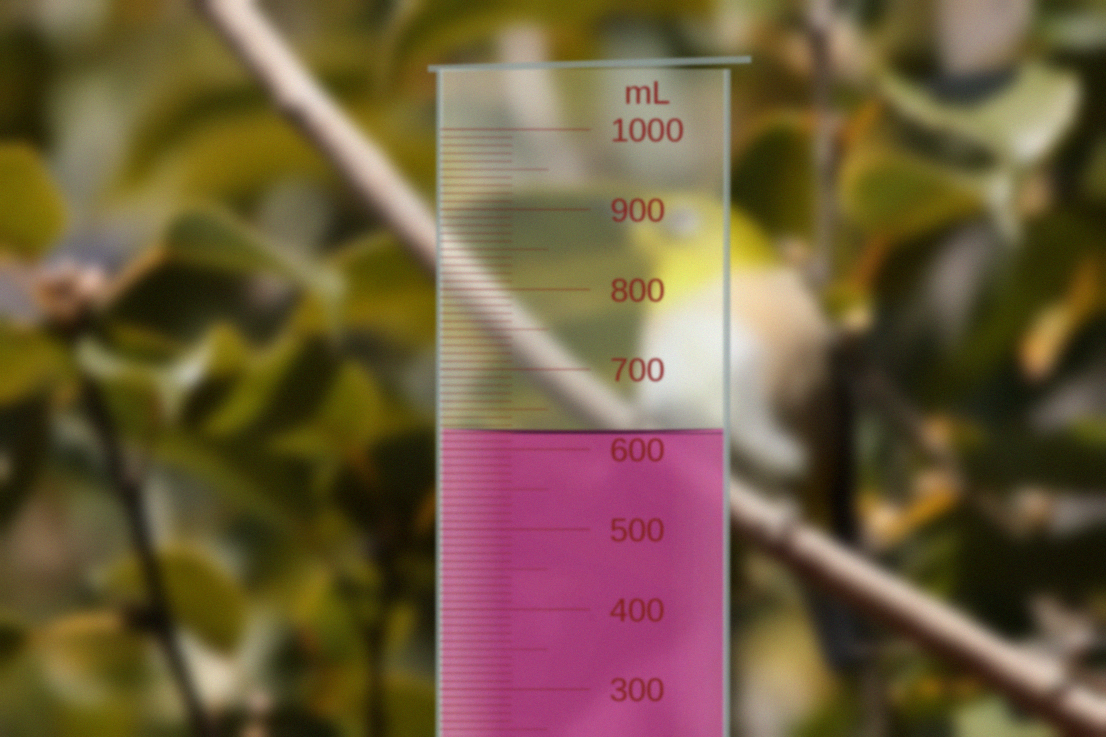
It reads 620 mL
